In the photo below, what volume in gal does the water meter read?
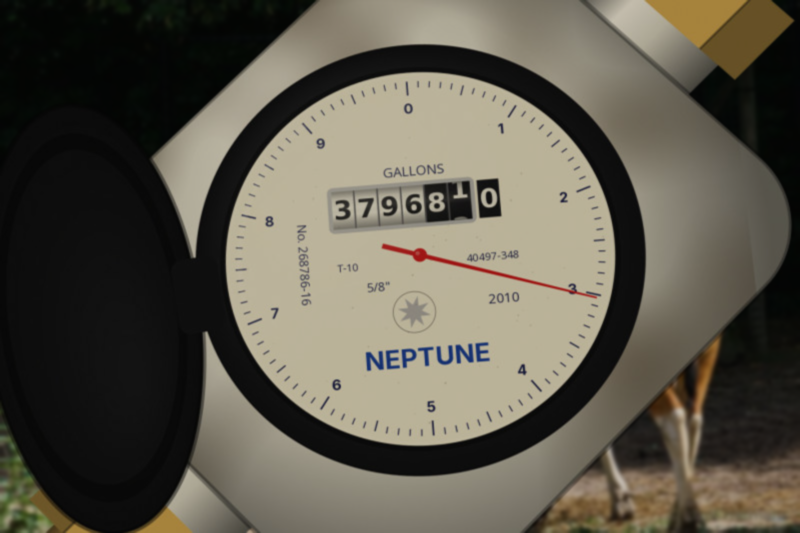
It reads 3796813.0 gal
